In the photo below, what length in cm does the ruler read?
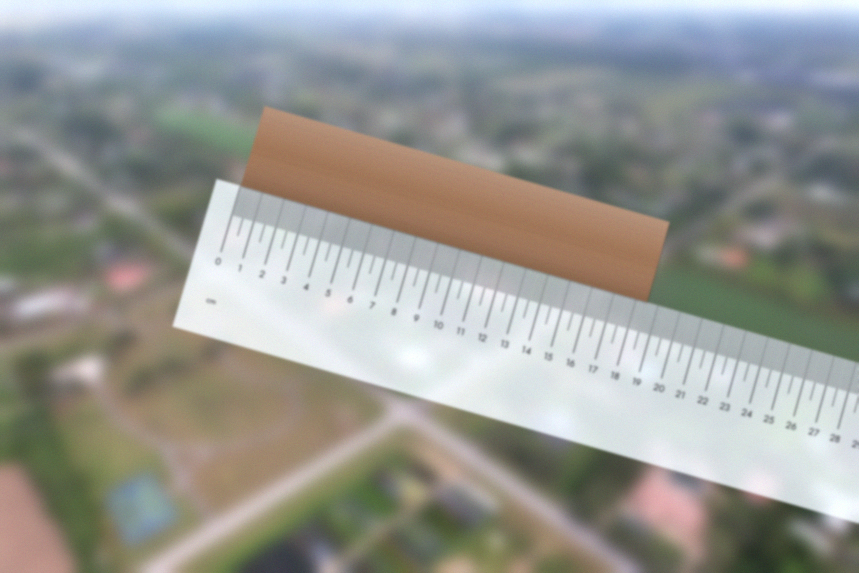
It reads 18.5 cm
